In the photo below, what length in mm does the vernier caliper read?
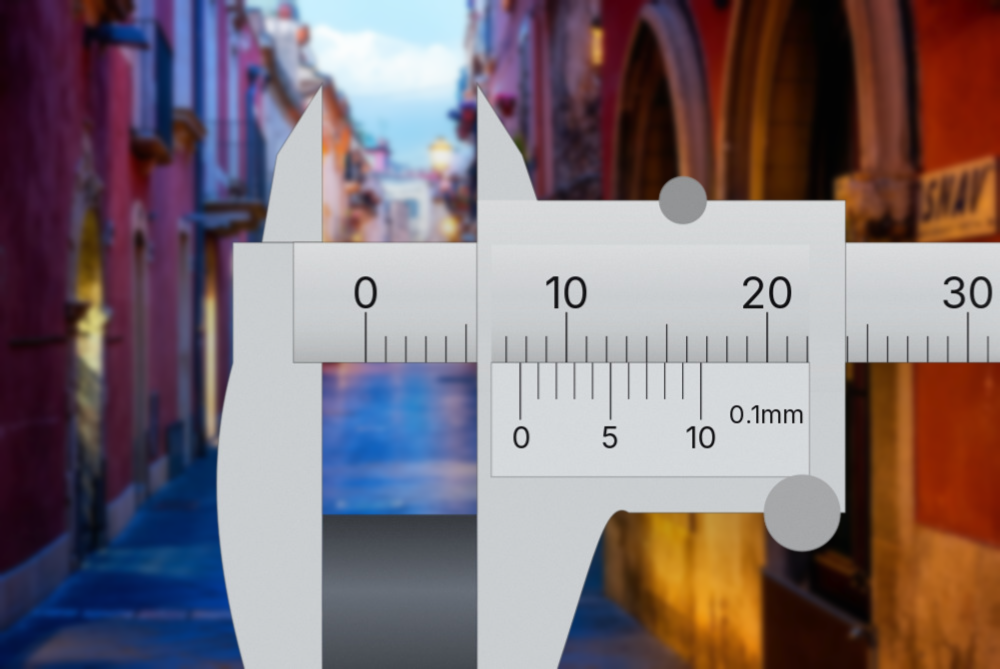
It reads 7.7 mm
